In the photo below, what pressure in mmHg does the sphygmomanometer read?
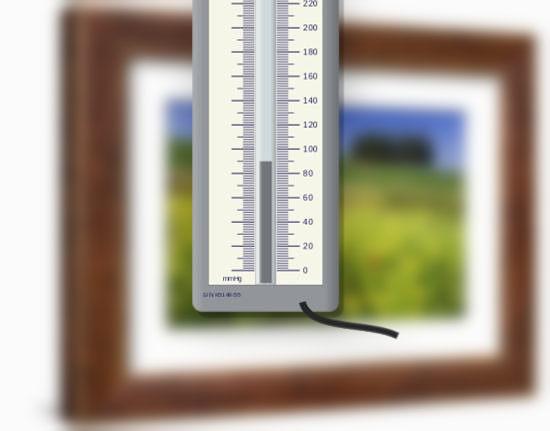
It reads 90 mmHg
